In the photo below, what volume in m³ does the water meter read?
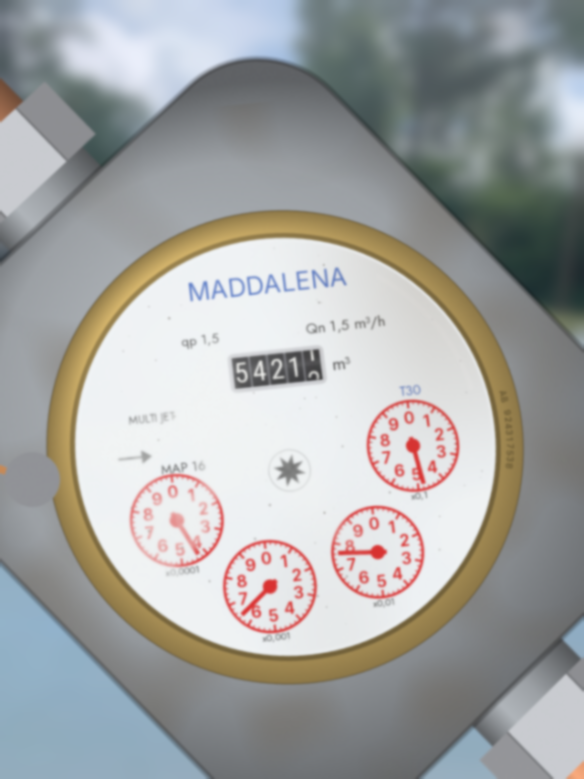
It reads 54211.4764 m³
